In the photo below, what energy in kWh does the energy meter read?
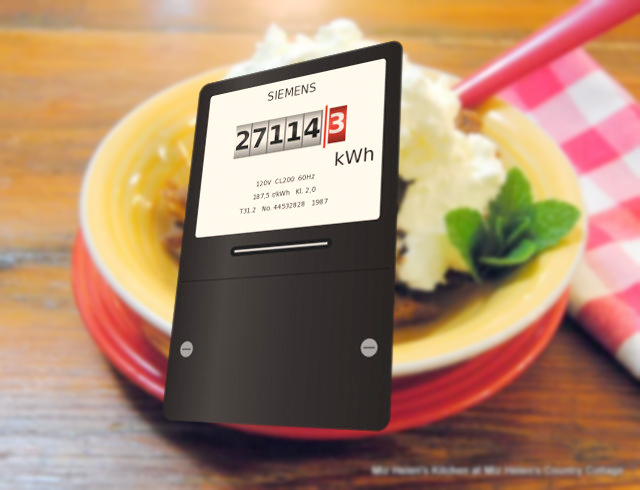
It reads 27114.3 kWh
